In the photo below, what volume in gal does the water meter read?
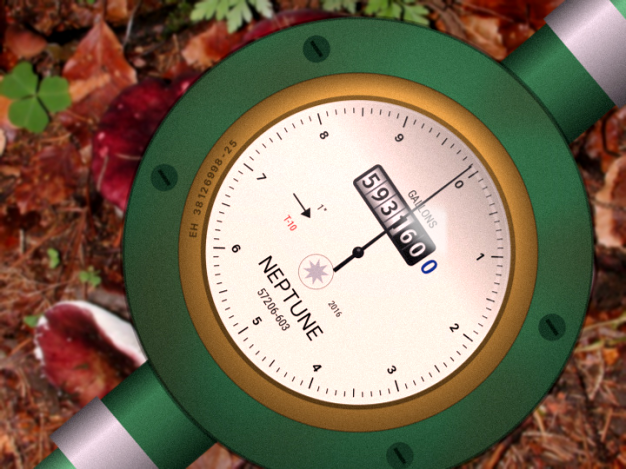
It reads 5931599.9 gal
